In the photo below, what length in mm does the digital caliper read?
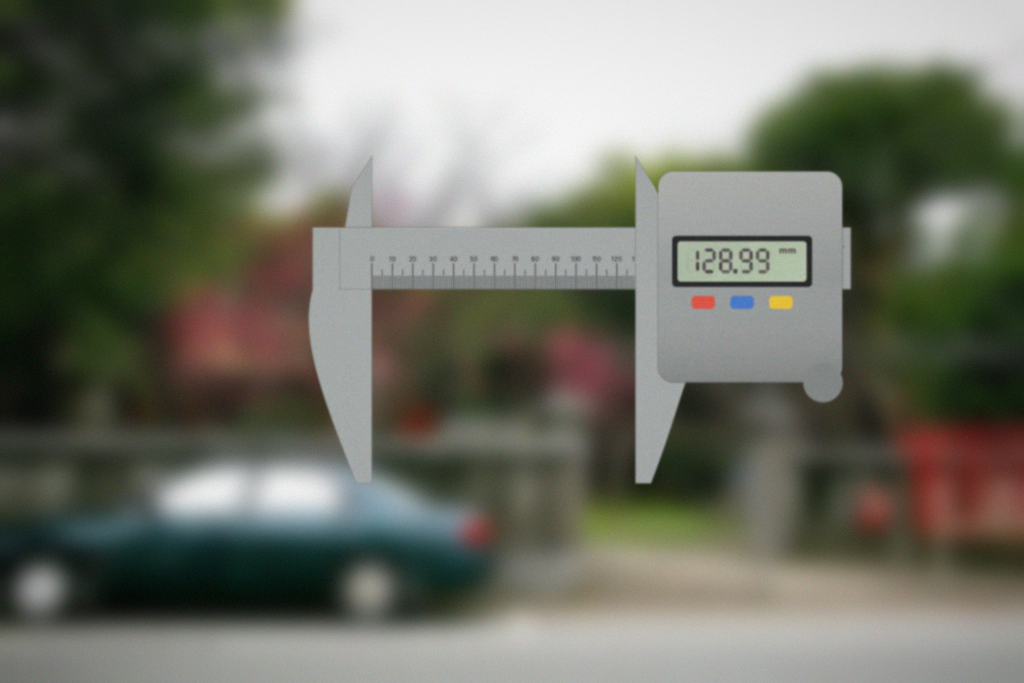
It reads 128.99 mm
